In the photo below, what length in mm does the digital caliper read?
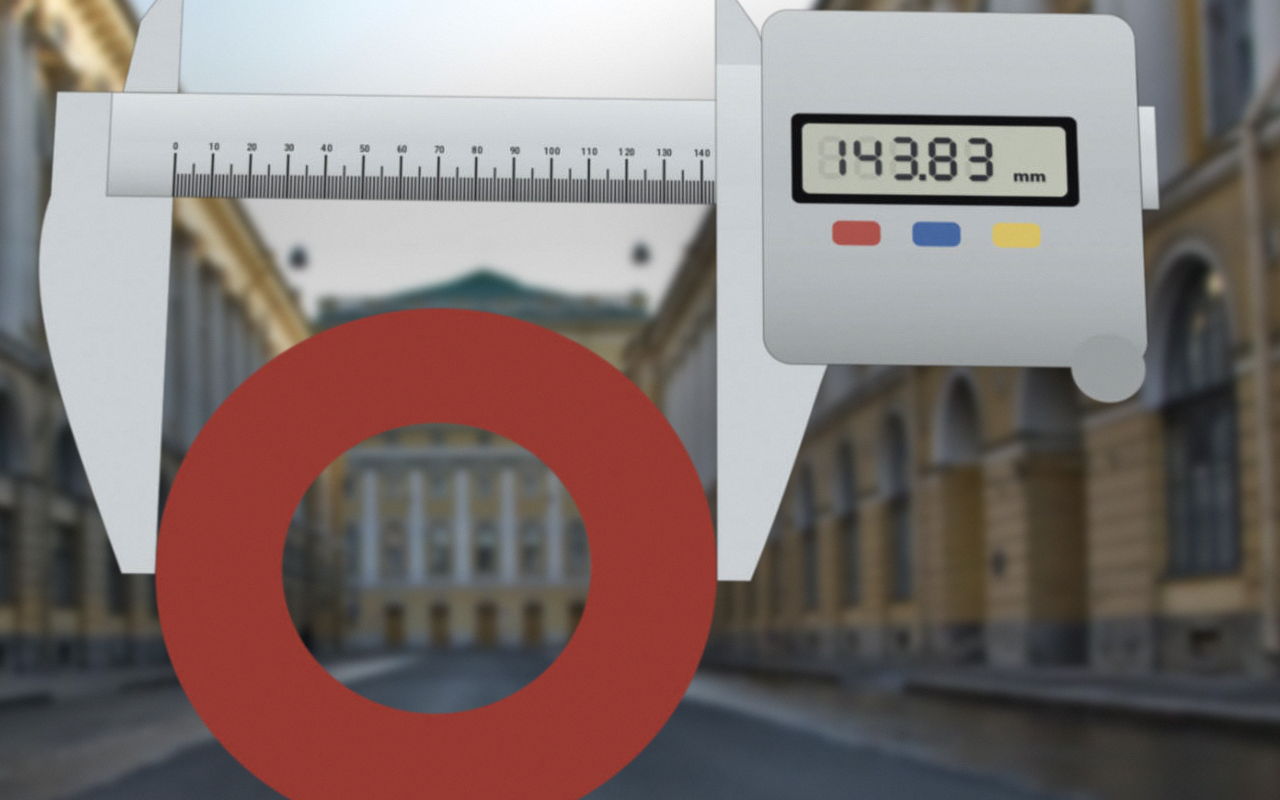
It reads 143.83 mm
